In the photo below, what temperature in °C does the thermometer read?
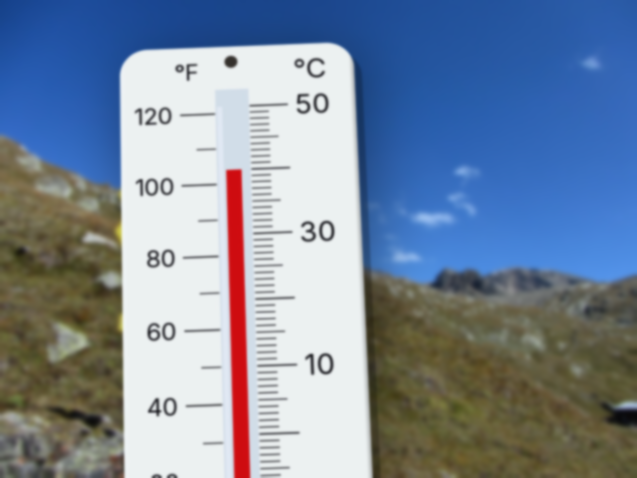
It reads 40 °C
